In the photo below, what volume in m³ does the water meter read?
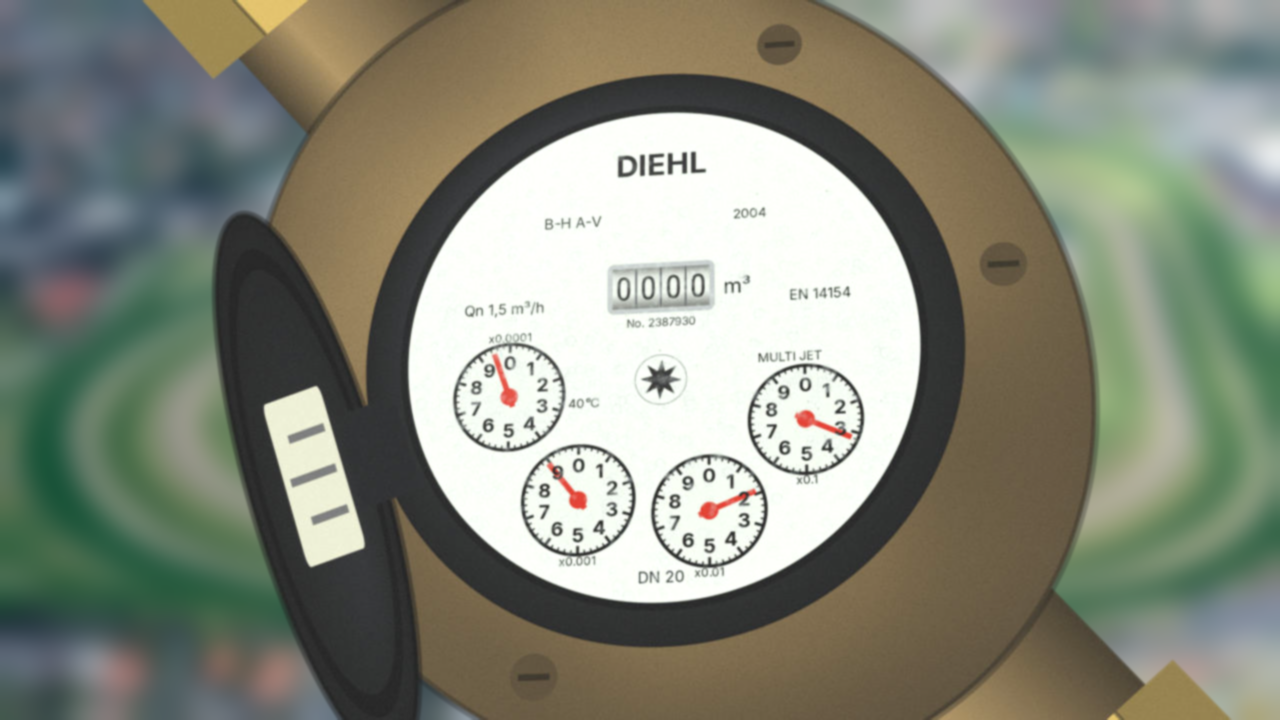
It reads 0.3189 m³
